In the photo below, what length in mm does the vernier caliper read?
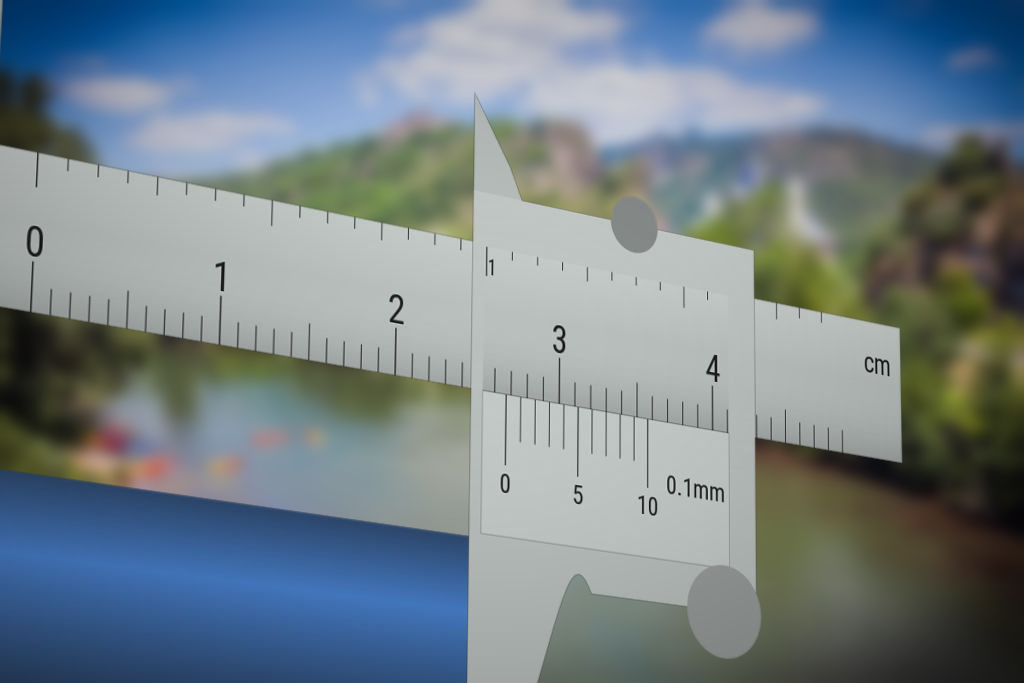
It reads 26.7 mm
